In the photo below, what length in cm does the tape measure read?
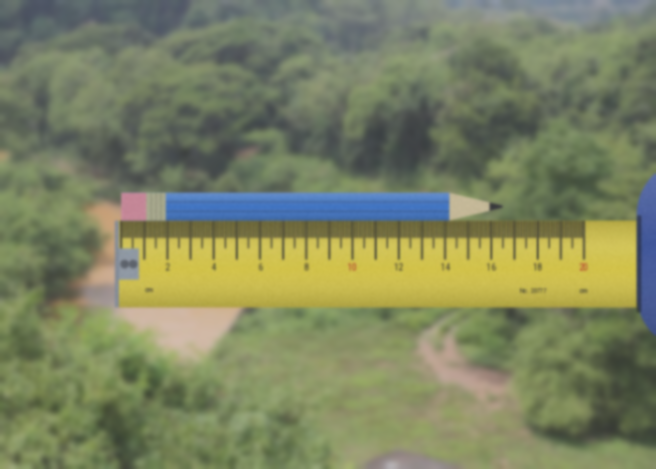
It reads 16.5 cm
